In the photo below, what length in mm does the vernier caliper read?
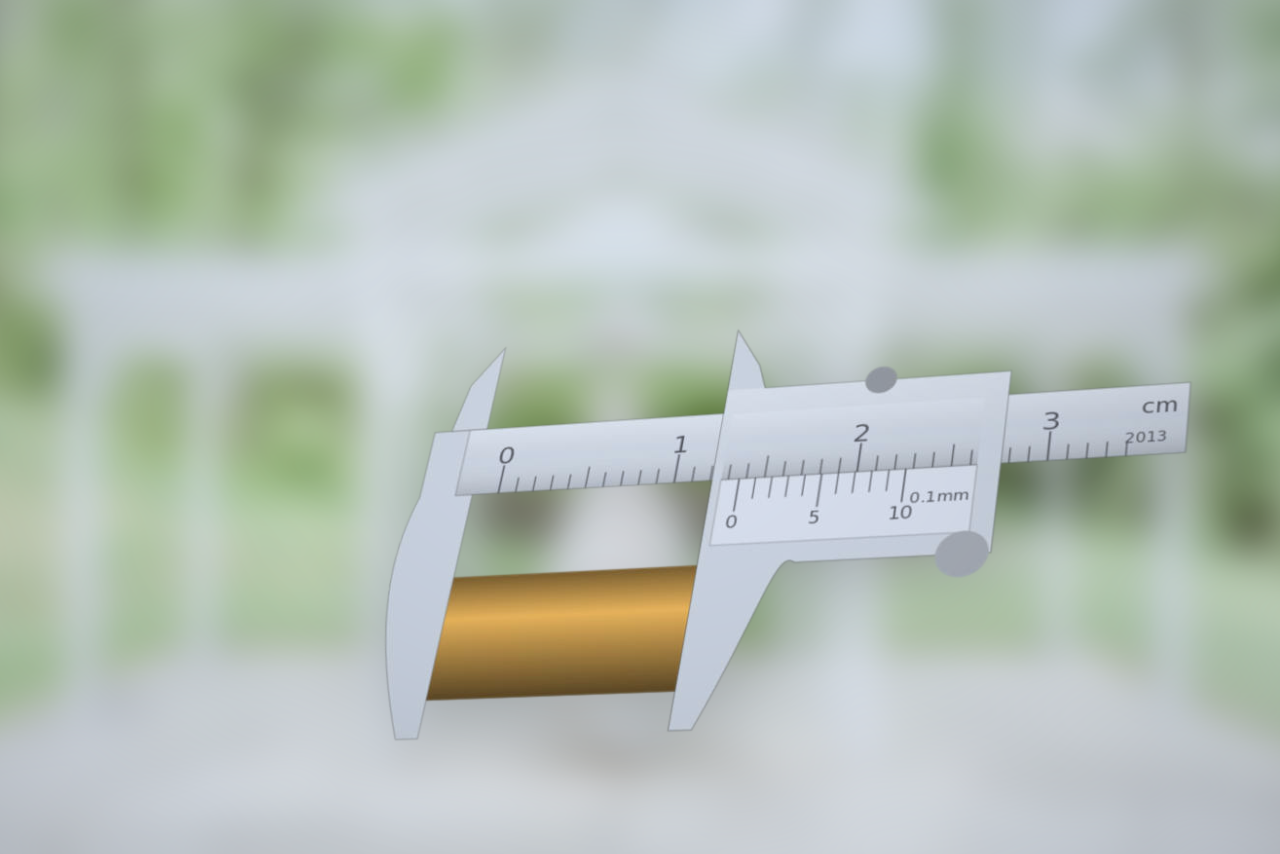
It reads 13.6 mm
